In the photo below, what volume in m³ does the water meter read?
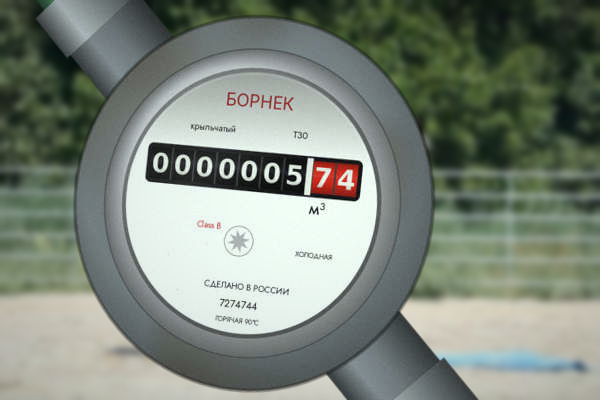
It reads 5.74 m³
